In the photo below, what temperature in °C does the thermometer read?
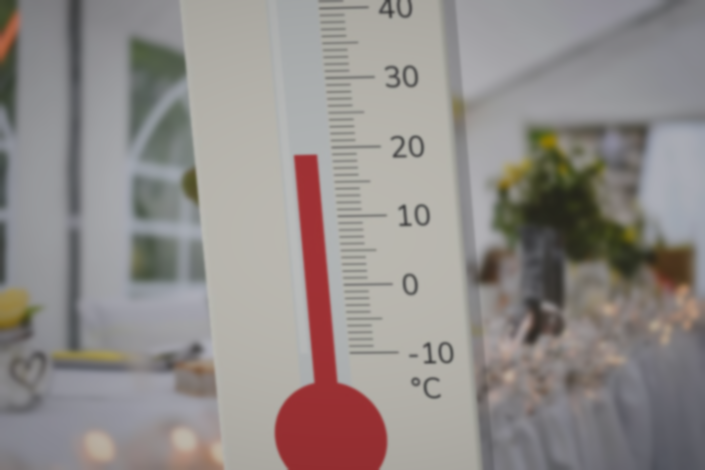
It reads 19 °C
